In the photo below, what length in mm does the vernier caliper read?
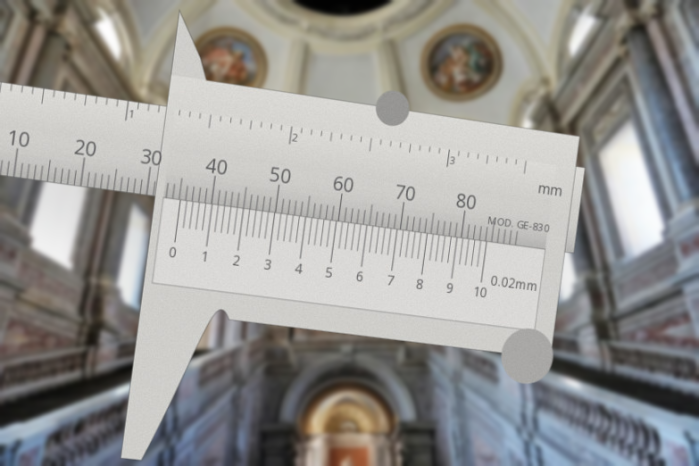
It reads 35.2 mm
